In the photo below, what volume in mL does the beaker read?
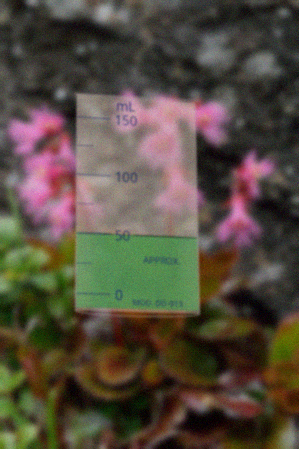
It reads 50 mL
